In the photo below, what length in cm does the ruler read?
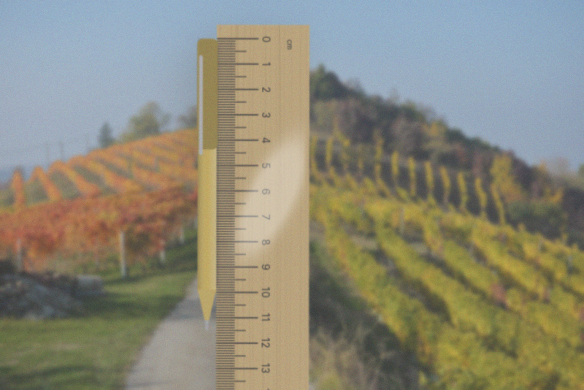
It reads 11.5 cm
